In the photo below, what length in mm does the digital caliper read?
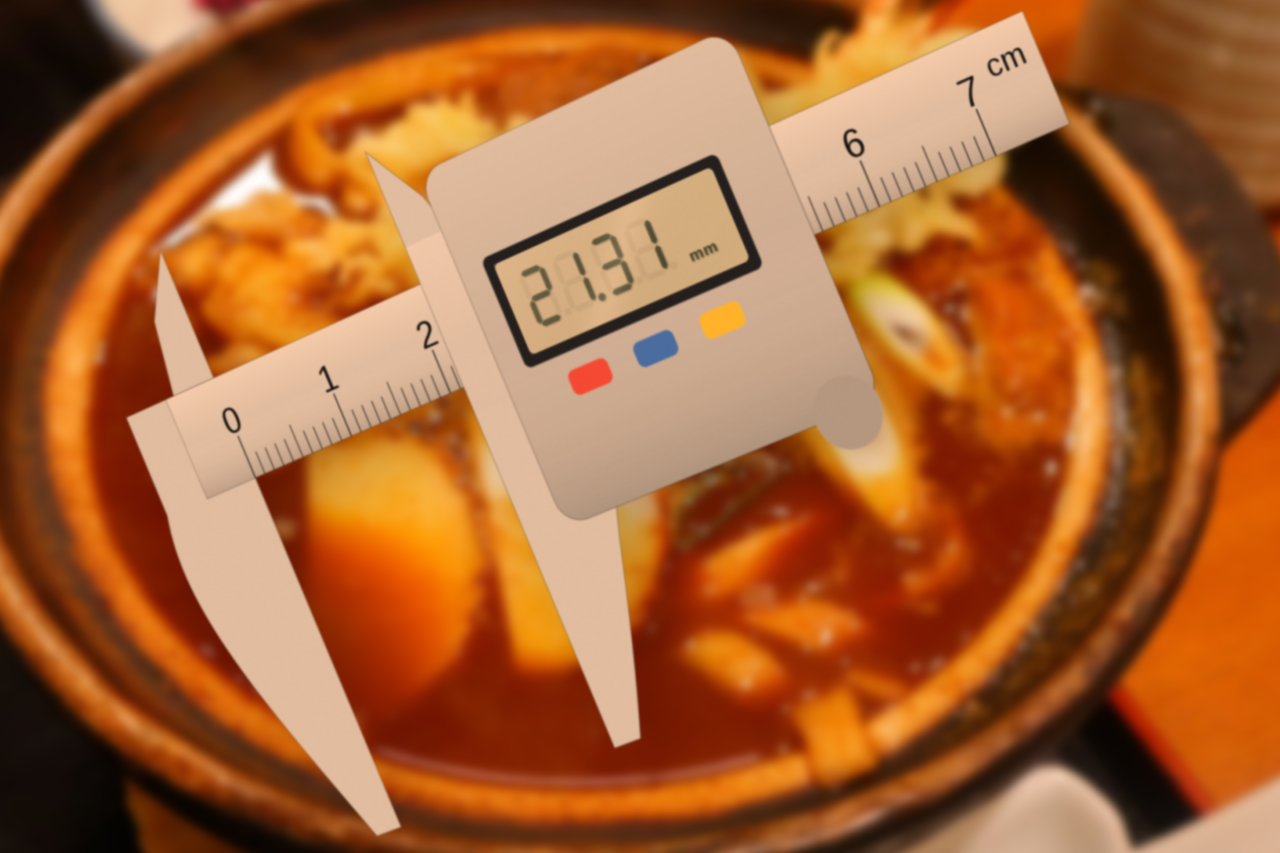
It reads 21.31 mm
